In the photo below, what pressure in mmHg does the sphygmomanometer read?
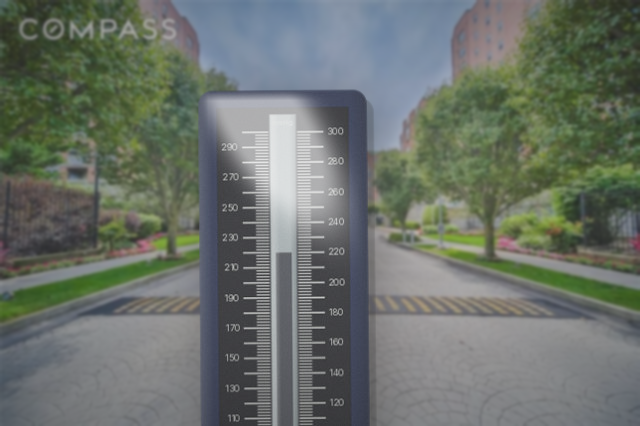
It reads 220 mmHg
